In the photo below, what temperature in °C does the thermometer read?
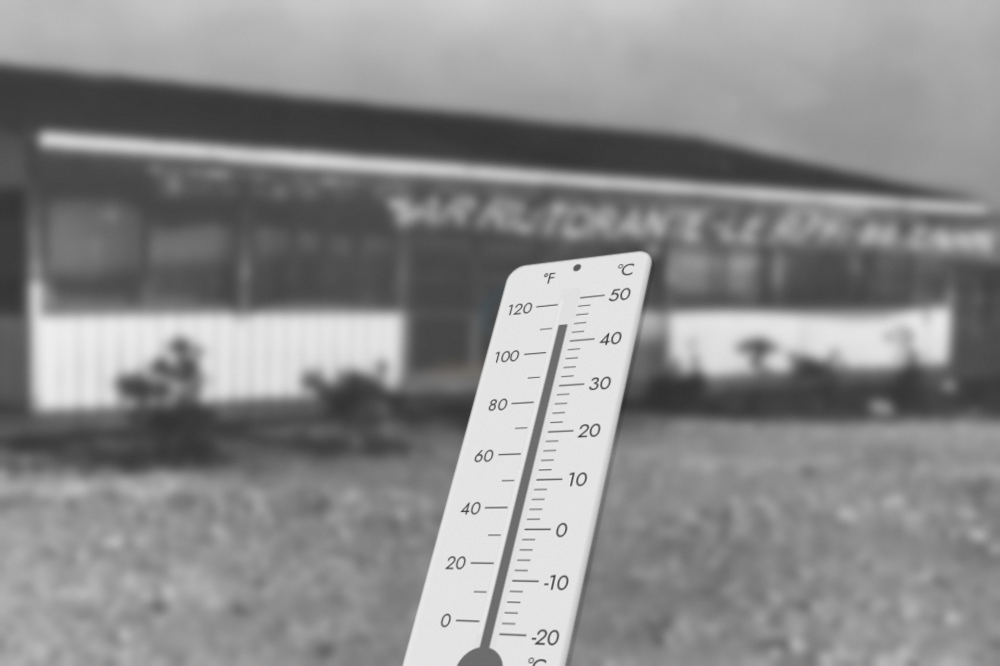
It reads 44 °C
